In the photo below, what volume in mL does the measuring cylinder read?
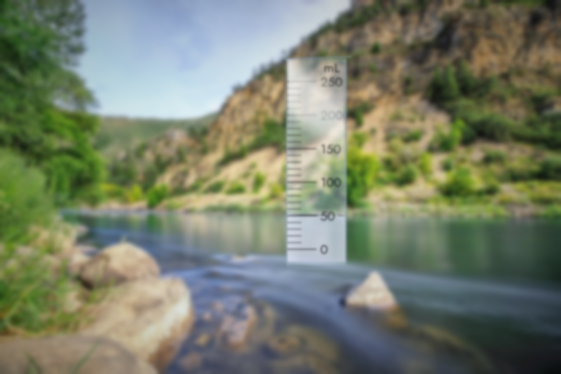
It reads 50 mL
